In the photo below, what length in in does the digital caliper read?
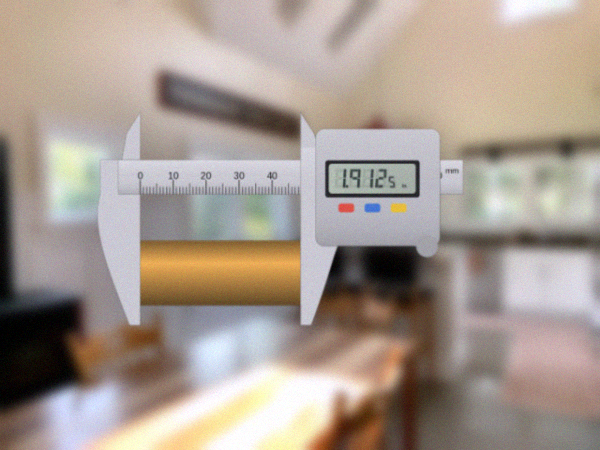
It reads 1.9125 in
